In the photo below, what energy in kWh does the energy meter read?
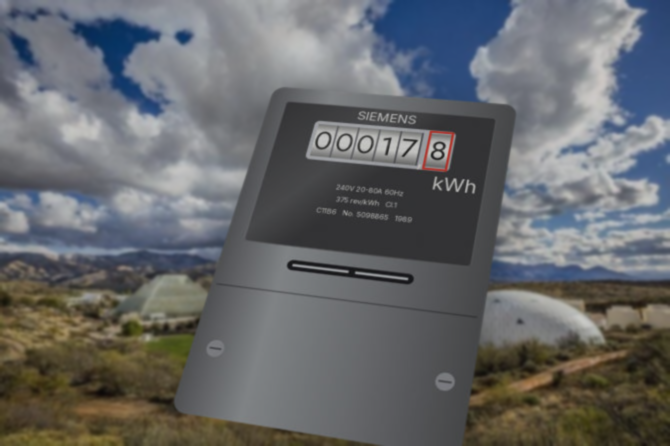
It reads 17.8 kWh
